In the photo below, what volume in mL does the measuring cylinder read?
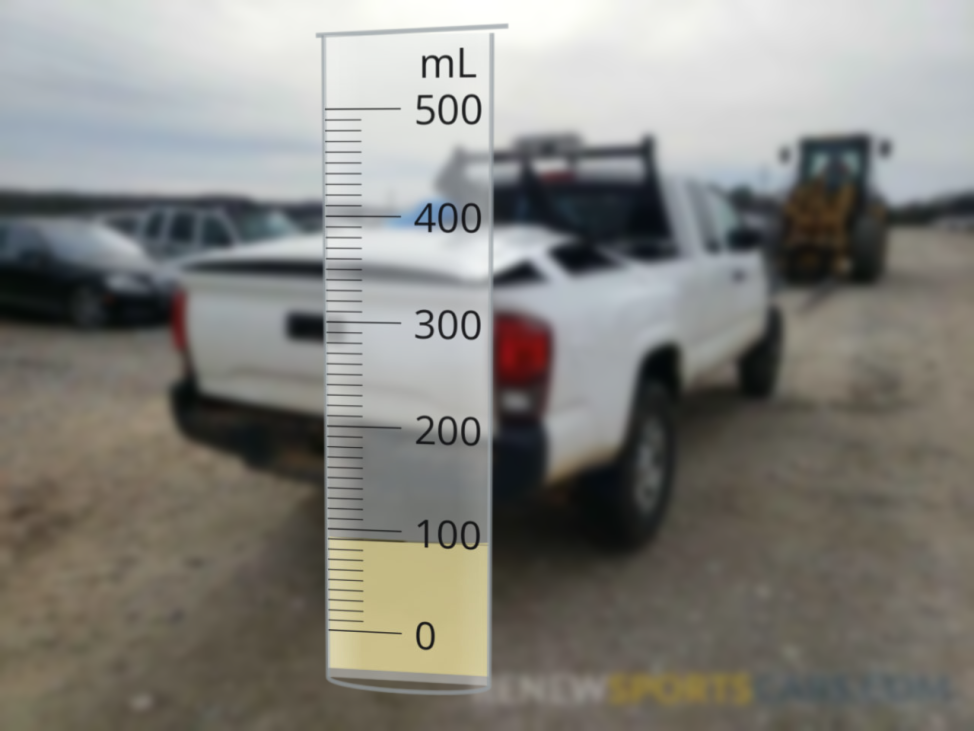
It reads 90 mL
